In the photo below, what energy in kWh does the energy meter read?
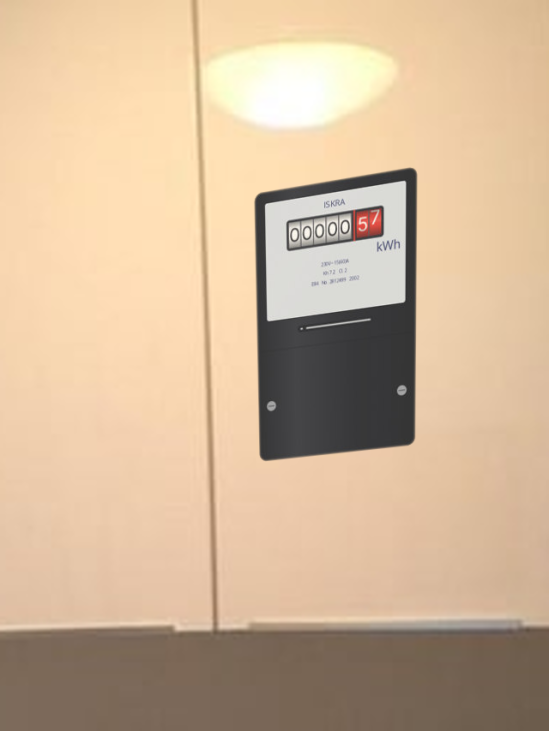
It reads 0.57 kWh
